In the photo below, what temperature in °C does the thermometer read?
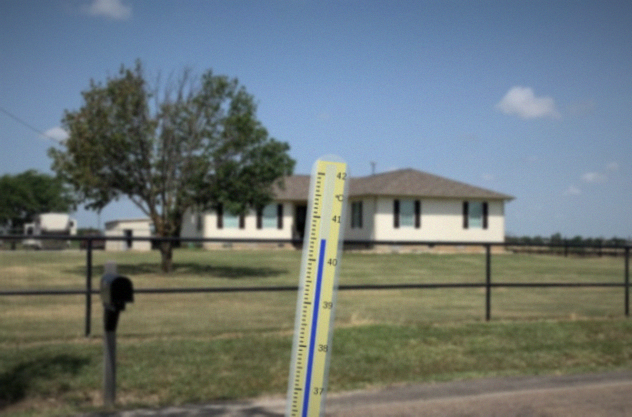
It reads 40.5 °C
